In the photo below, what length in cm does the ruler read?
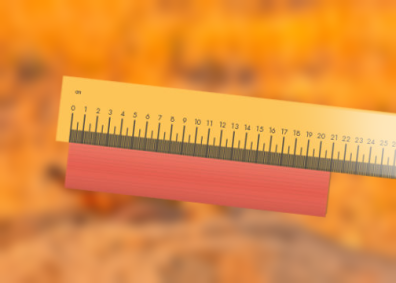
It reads 21 cm
